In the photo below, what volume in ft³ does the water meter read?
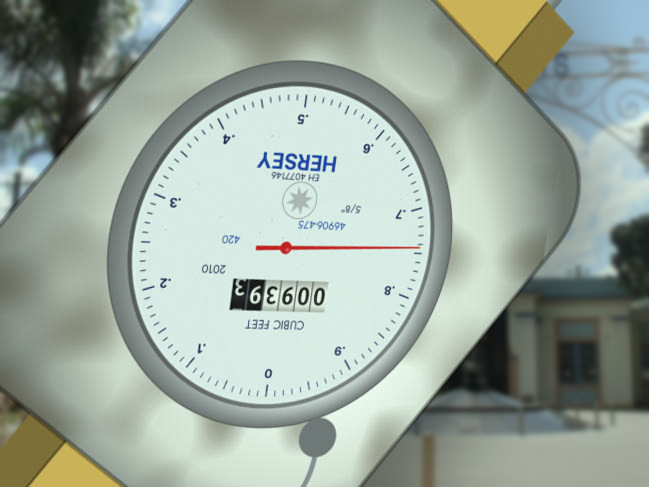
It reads 9392.74 ft³
